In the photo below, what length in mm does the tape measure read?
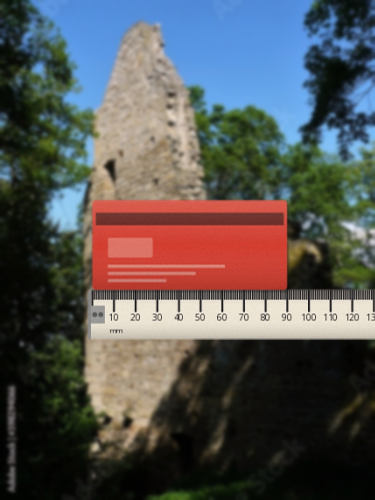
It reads 90 mm
